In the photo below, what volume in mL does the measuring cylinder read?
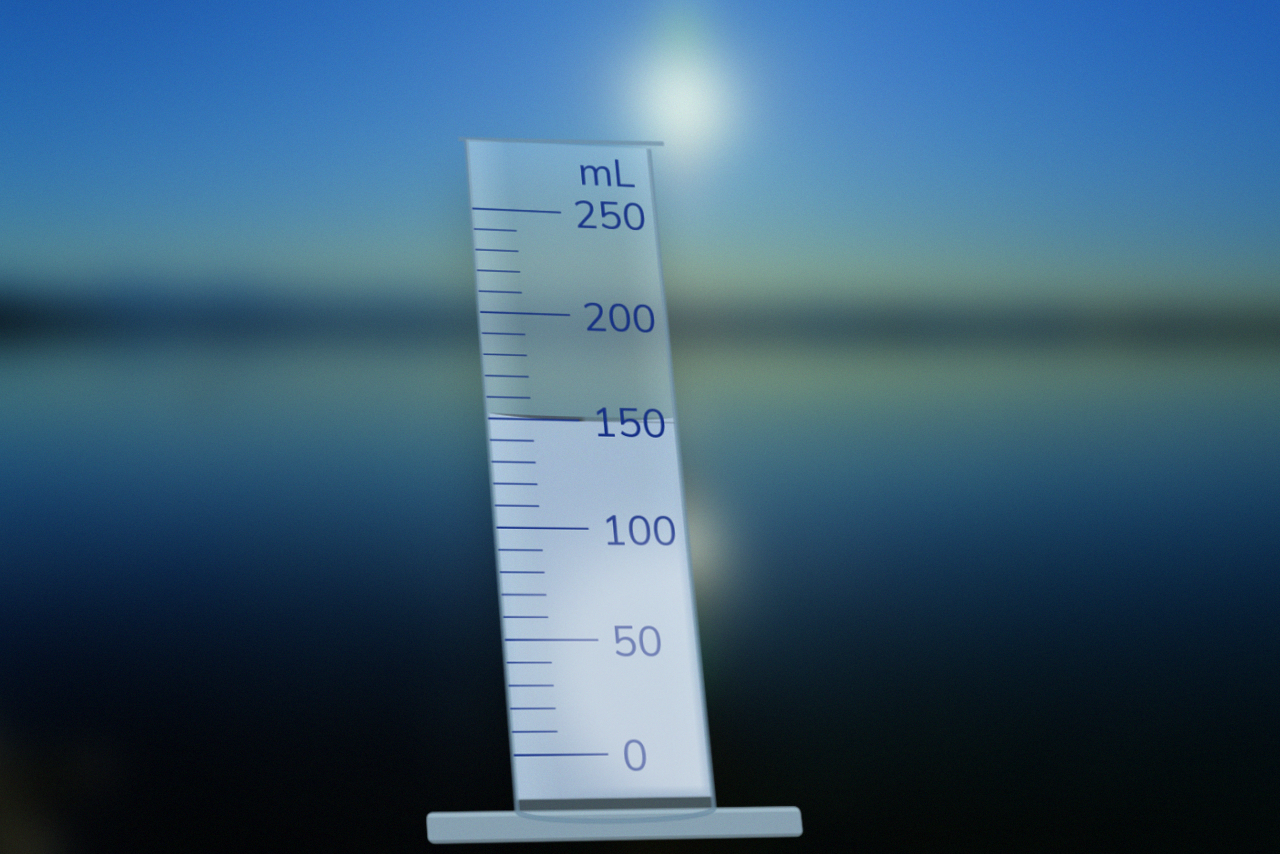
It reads 150 mL
